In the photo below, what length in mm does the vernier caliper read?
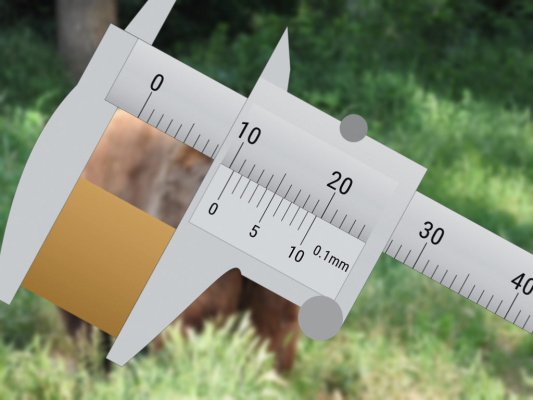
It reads 10.5 mm
